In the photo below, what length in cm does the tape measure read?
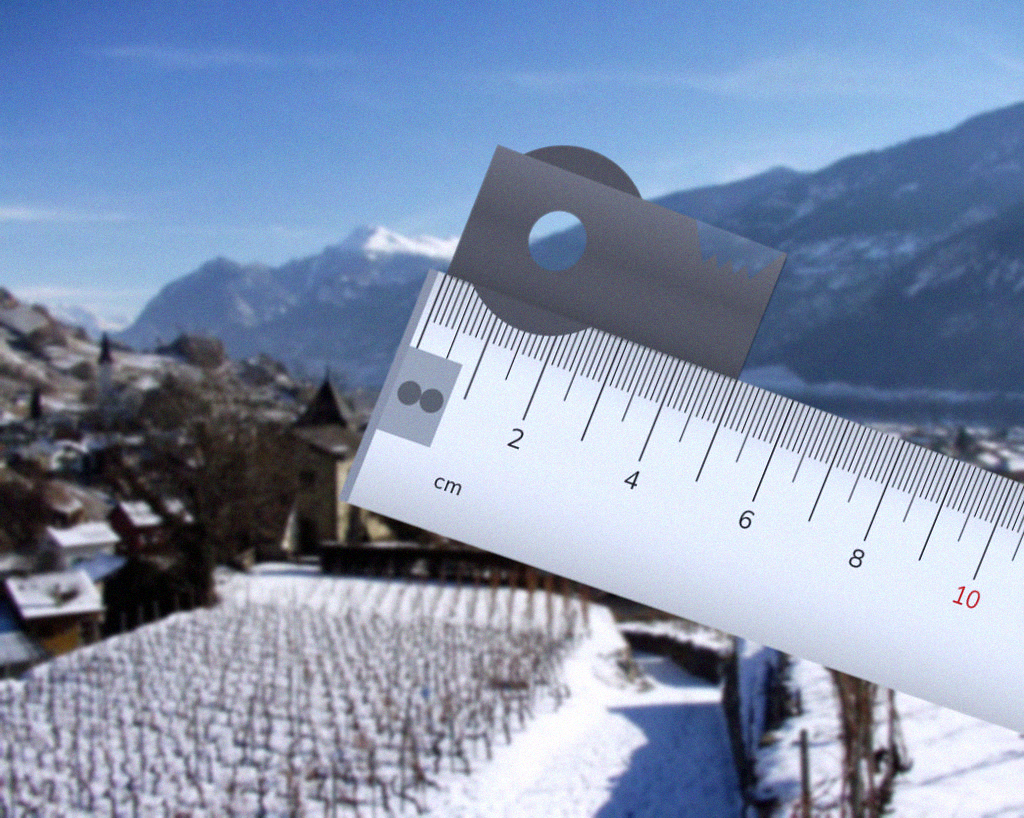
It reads 5 cm
